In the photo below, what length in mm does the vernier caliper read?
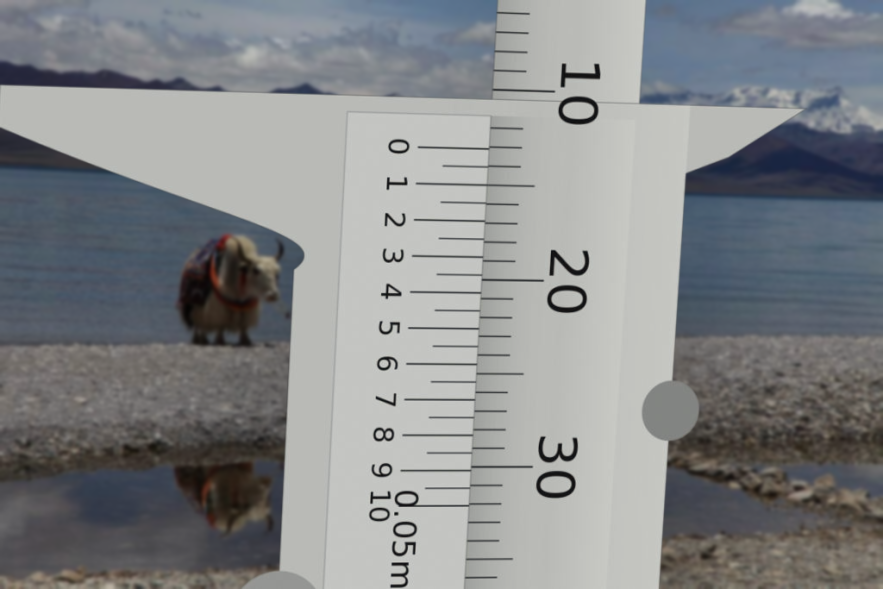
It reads 13.1 mm
